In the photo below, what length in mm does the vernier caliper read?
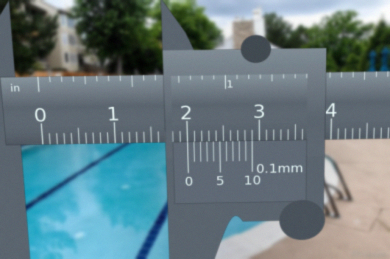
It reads 20.0 mm
